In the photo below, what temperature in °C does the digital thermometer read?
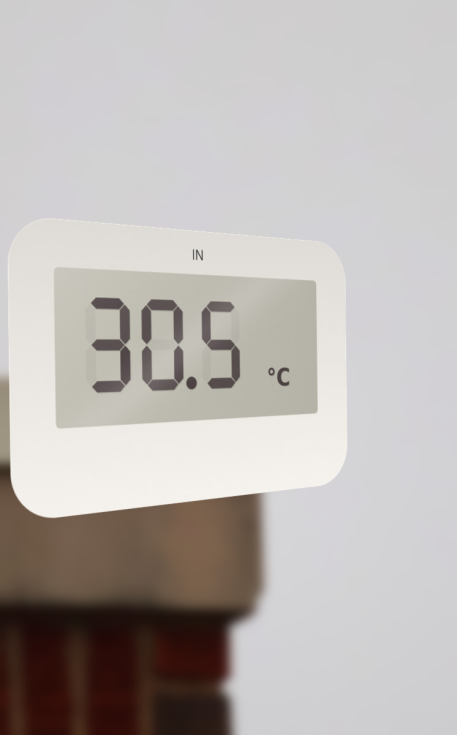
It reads 30.5 °C
